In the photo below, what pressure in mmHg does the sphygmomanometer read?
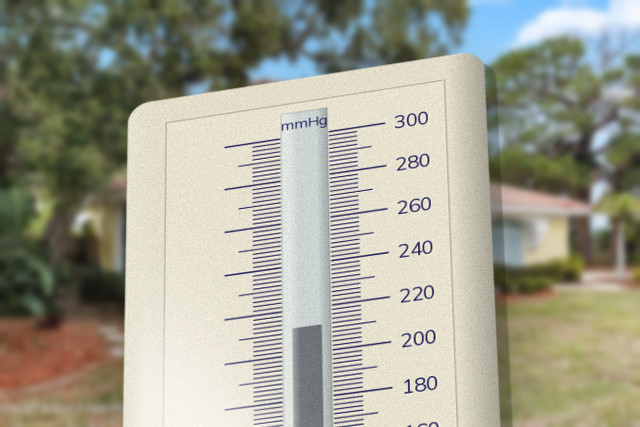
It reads 212 mmHg
